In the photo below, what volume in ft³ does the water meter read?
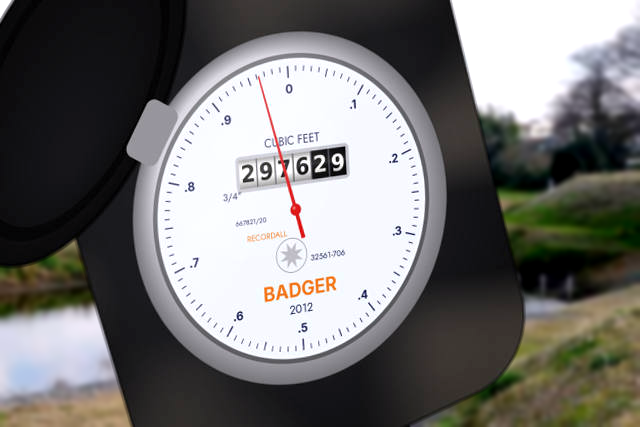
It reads 297628.96 ft³
